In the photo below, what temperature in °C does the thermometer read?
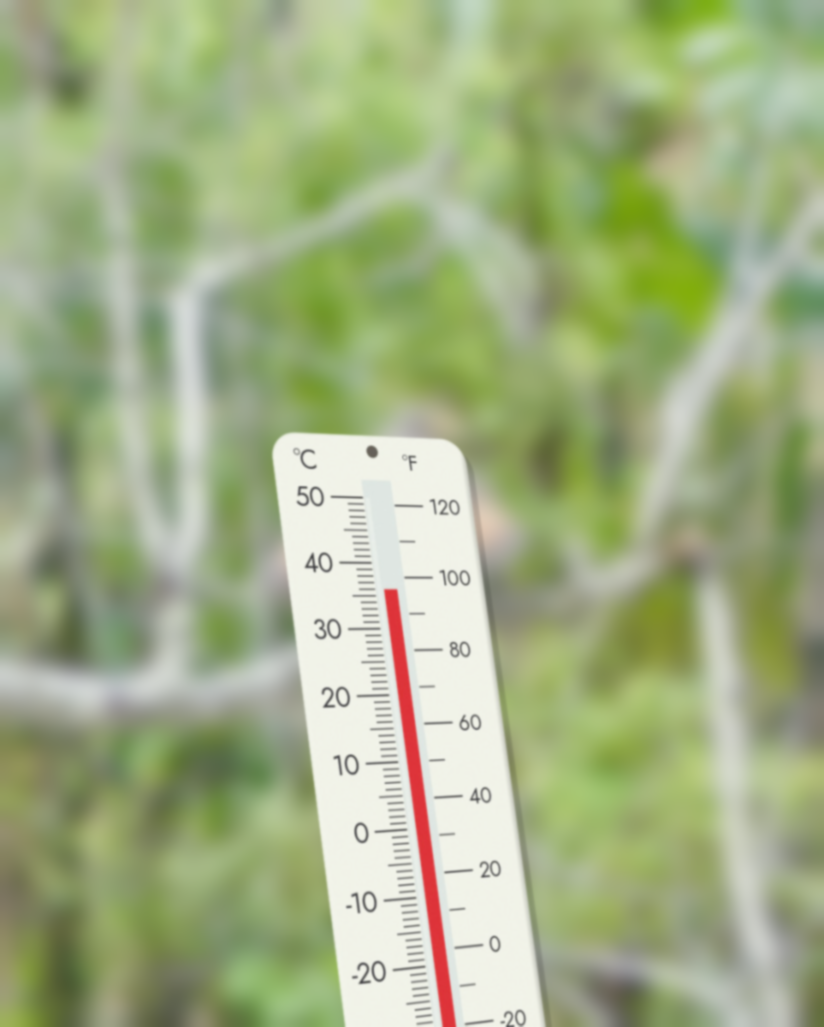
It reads 36 °C
